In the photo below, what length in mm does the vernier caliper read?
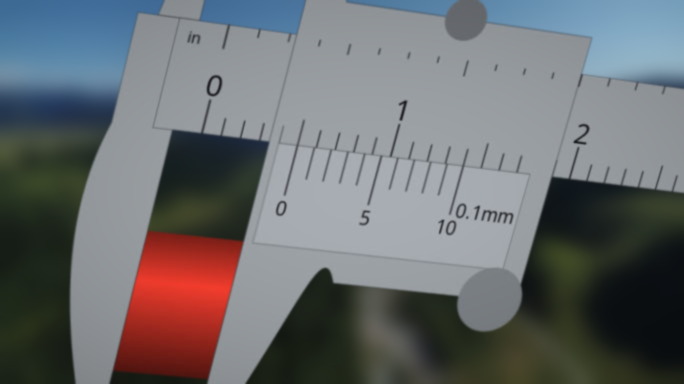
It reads 5.0 mm
